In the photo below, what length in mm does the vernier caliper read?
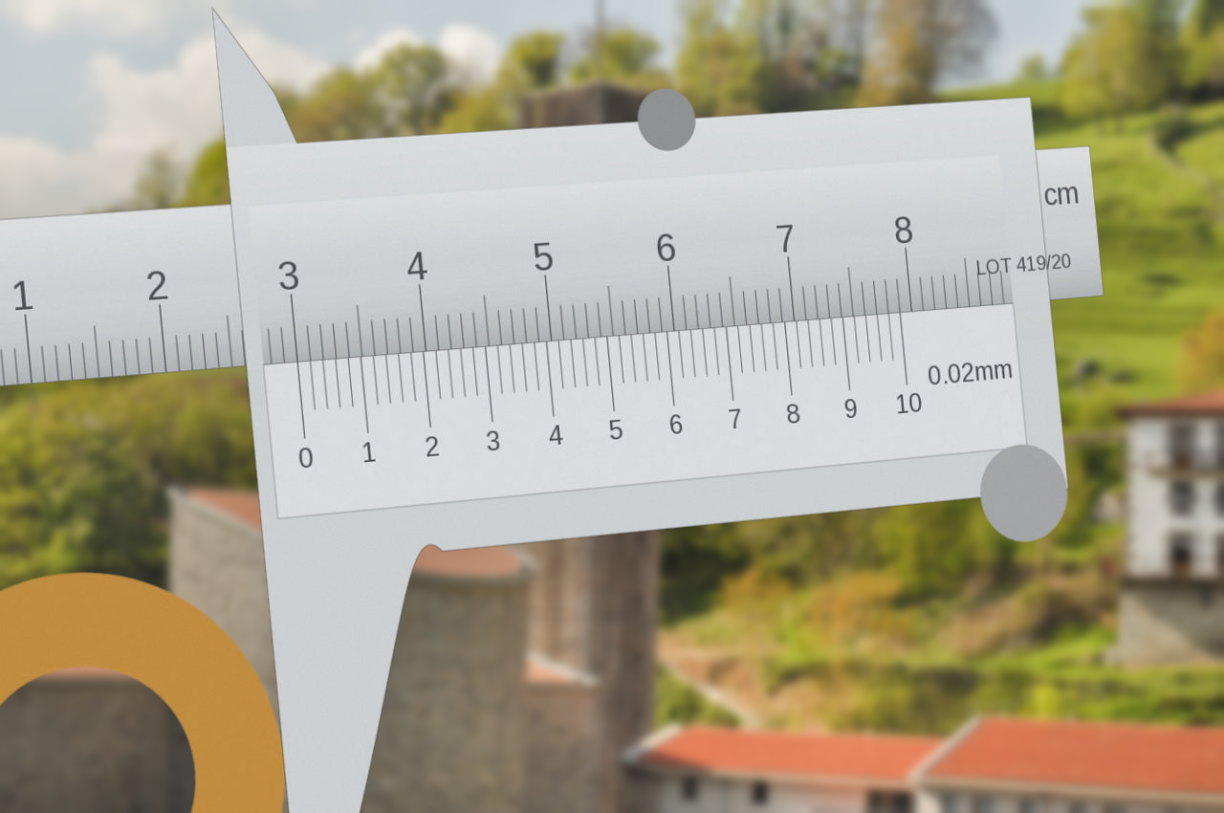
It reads 30.0 mm
